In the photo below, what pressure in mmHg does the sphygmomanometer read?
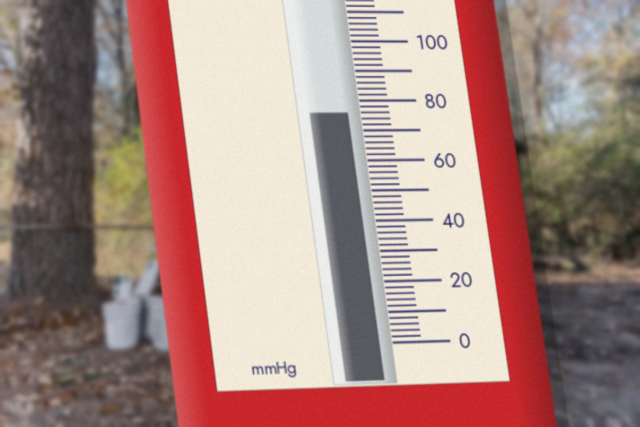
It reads 76 mmHg
